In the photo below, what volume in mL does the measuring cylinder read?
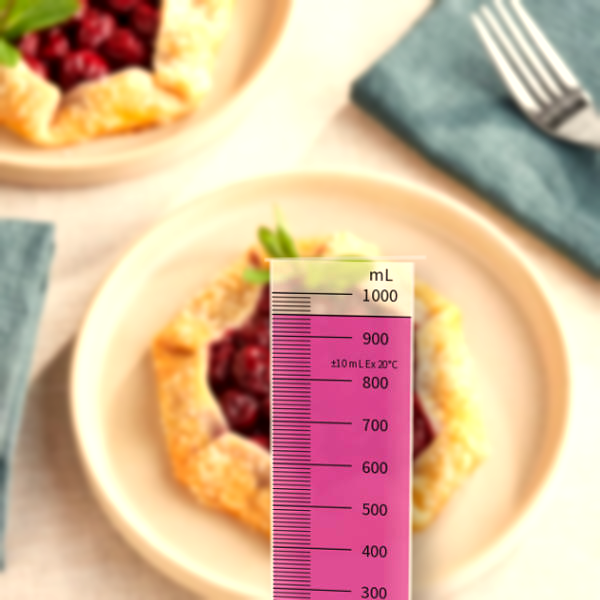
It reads 950 mL
